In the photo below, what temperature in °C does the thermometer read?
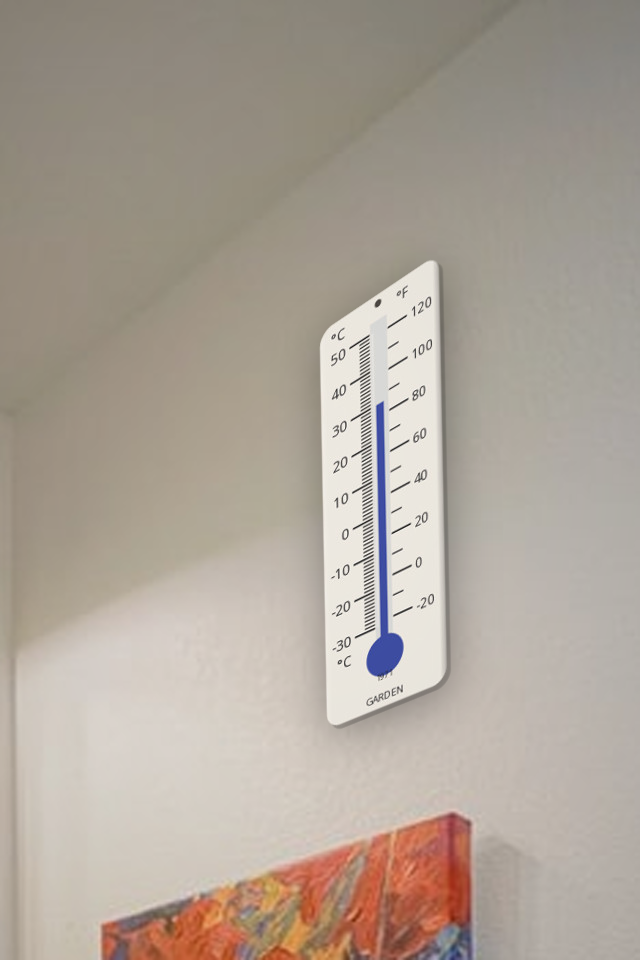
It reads 30 °C
